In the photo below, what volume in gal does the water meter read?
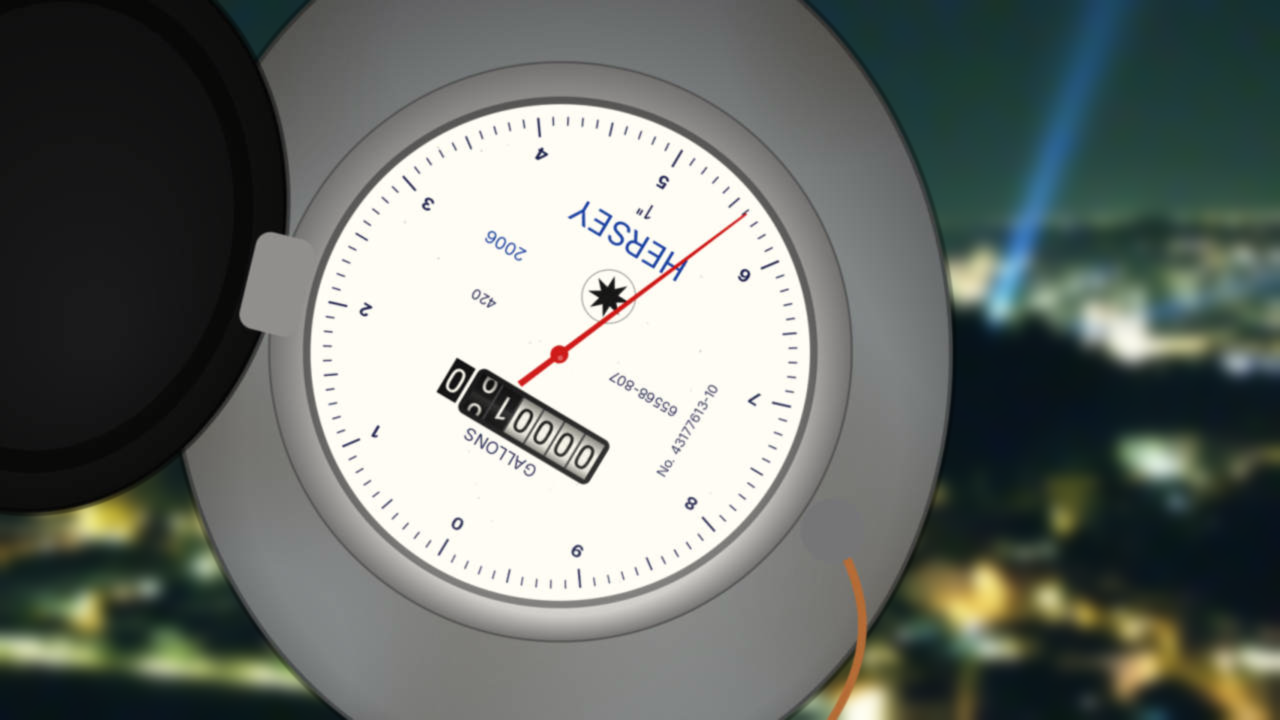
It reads 185.6 gal
